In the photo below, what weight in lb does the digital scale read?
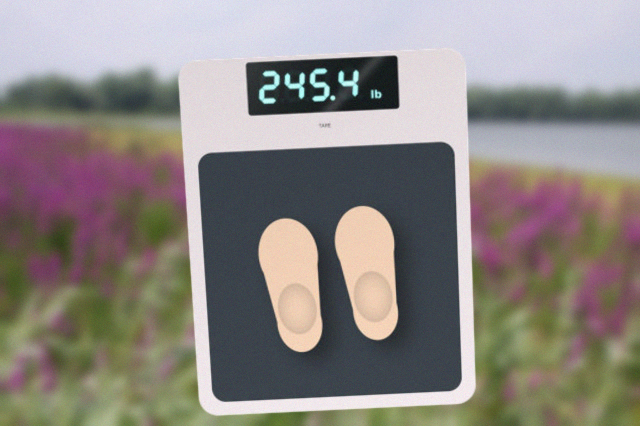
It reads 245.4 lb
